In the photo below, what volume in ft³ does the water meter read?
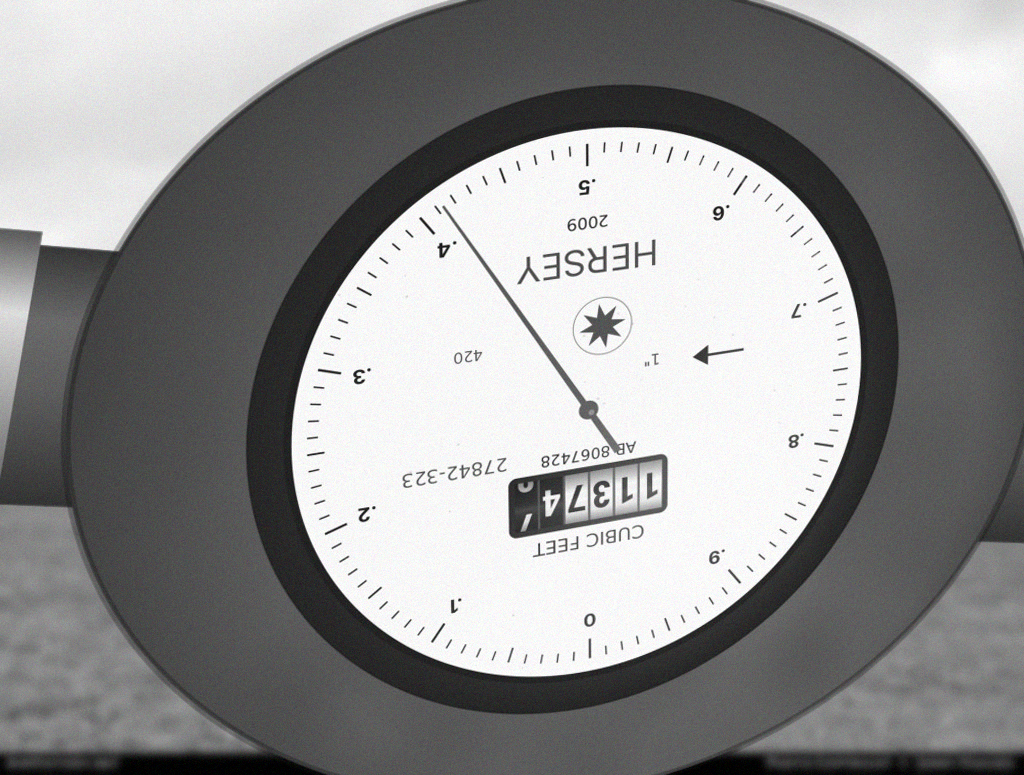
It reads 113747.41 ft³
